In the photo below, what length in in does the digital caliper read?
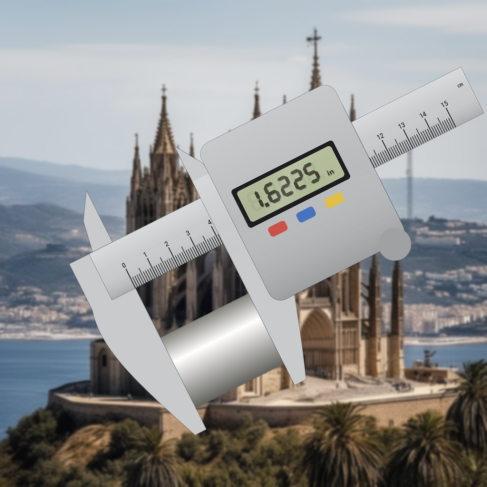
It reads 1.6225 in
